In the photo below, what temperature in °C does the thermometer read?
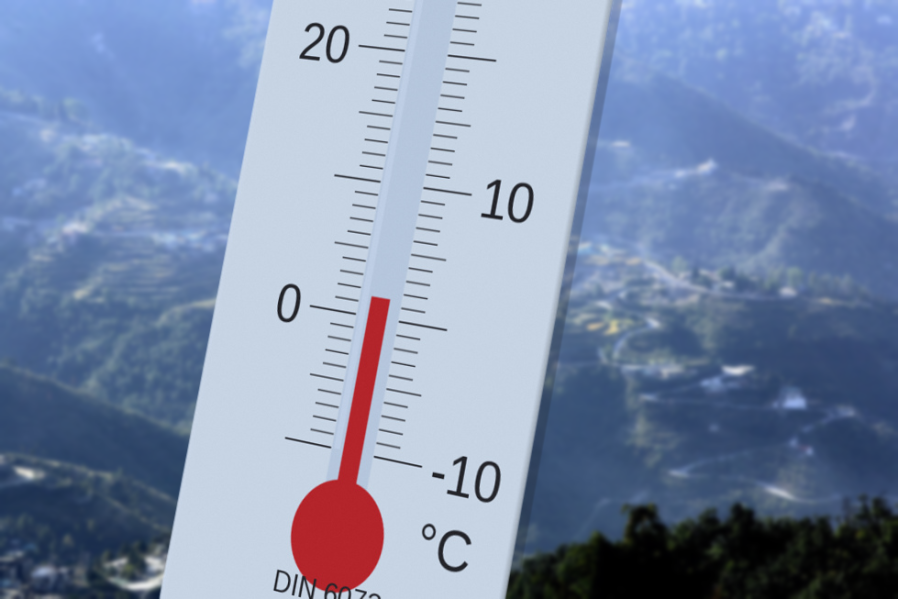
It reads 1.5 °C
